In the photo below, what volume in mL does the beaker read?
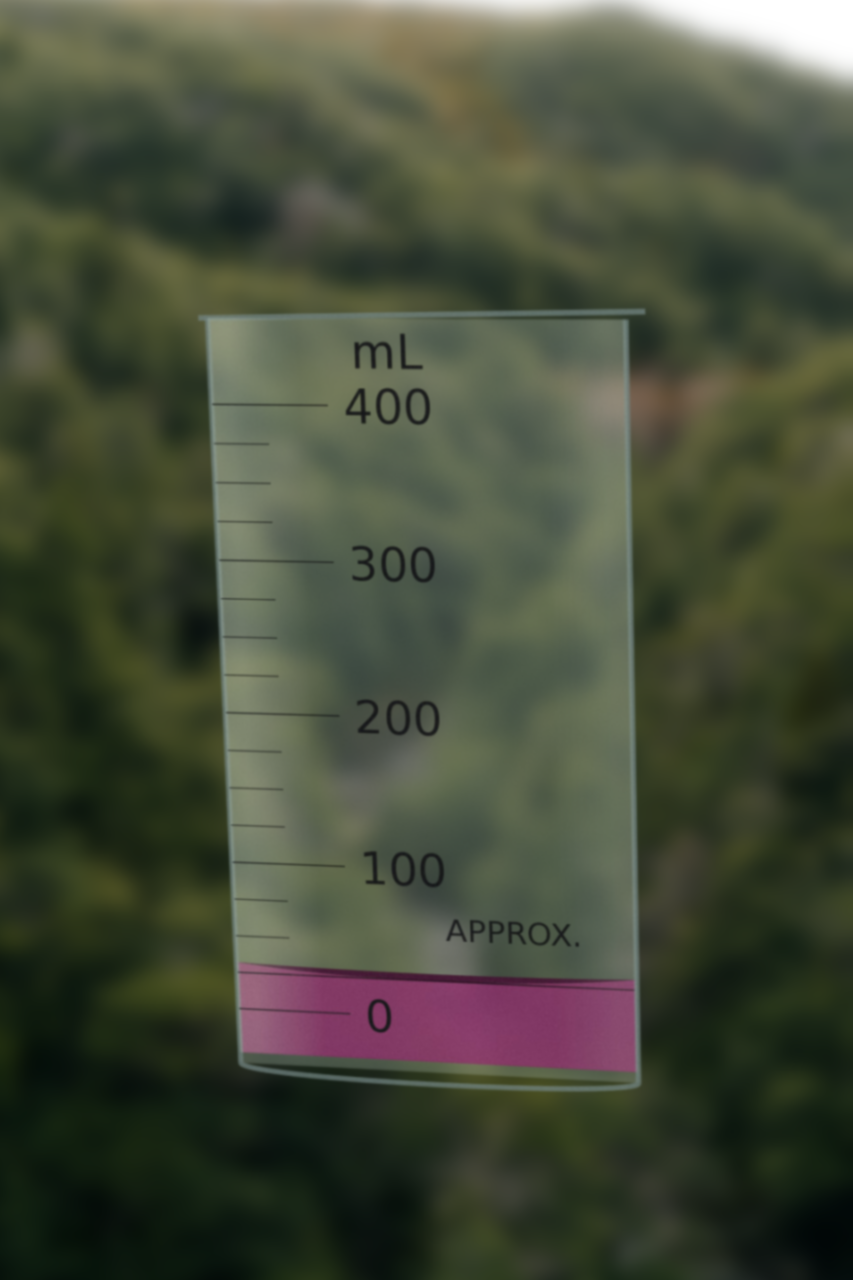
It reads 25 mL
